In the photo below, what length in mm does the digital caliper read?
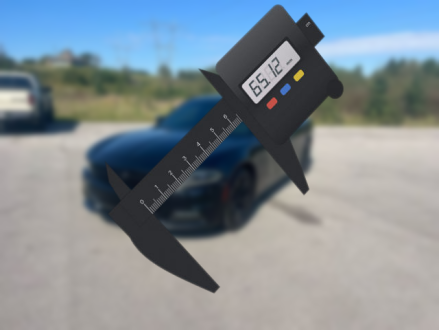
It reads 65.12 mm
